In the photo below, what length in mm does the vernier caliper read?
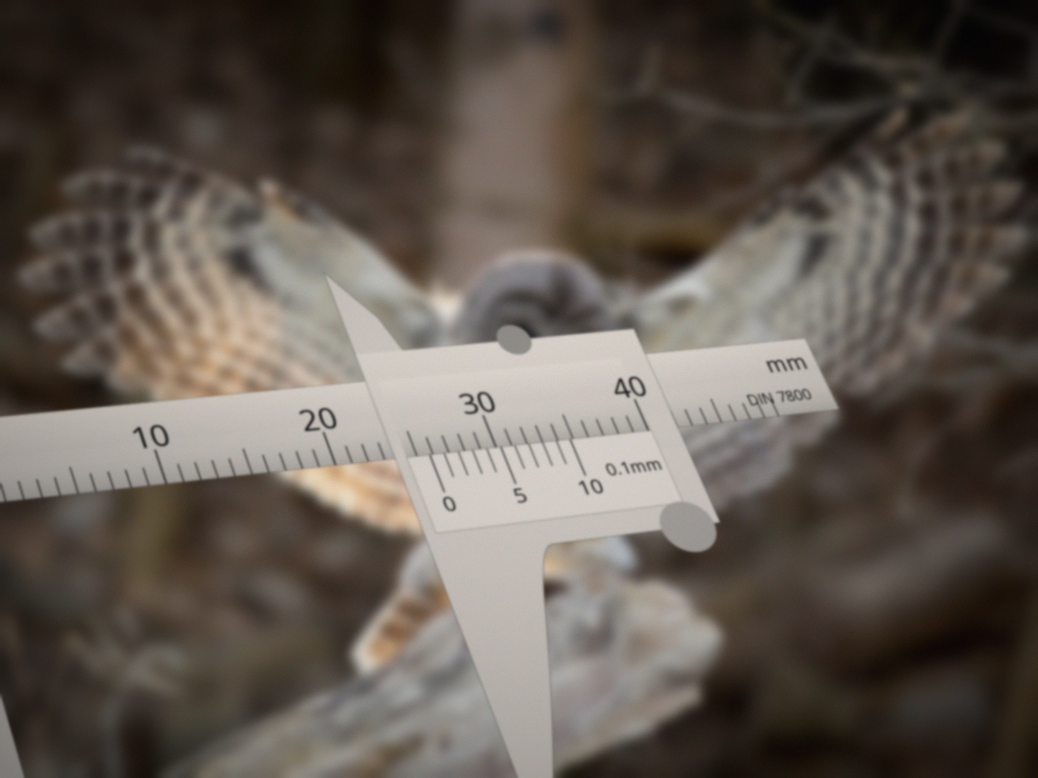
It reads 25.8 mm
